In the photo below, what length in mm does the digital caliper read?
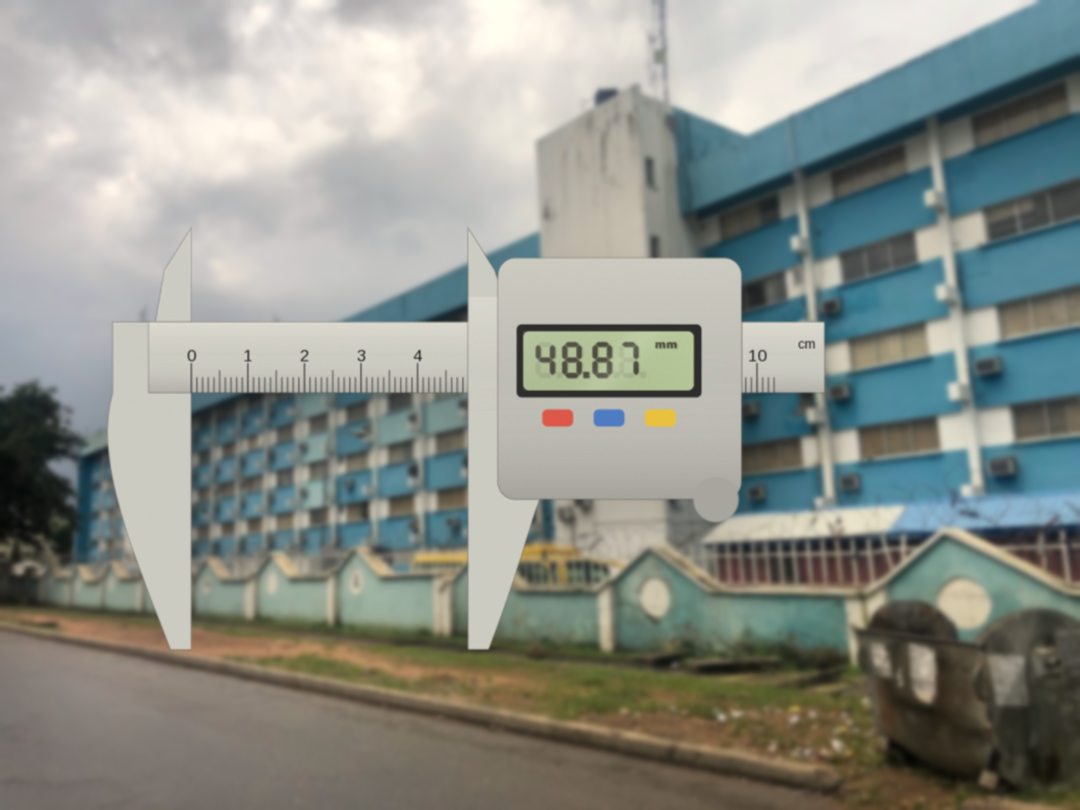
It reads 48.87 mm
